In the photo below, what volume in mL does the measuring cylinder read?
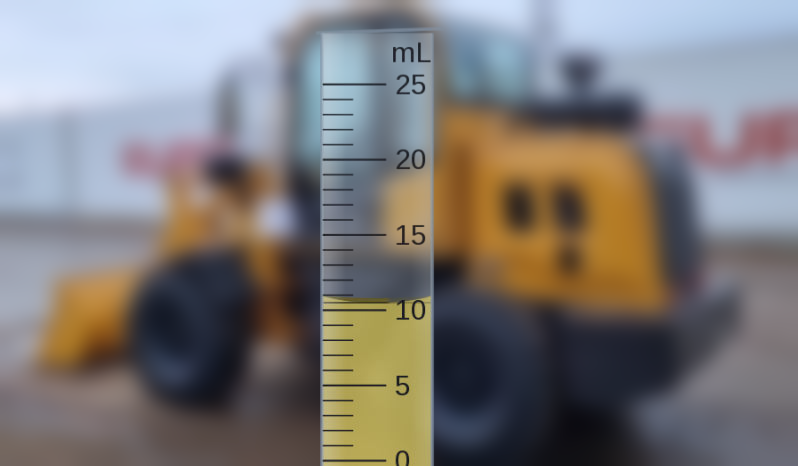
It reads 10.5 mL
